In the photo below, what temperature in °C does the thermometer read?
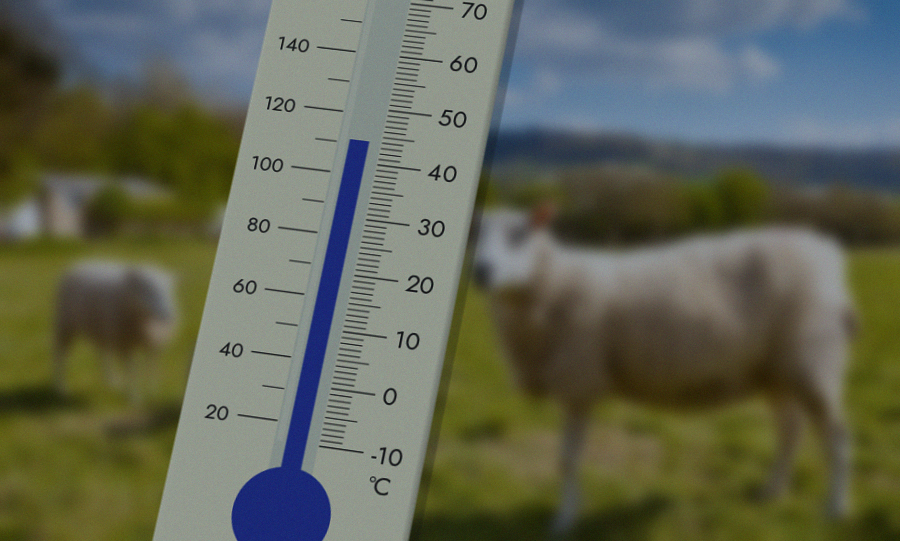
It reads 44 °C
